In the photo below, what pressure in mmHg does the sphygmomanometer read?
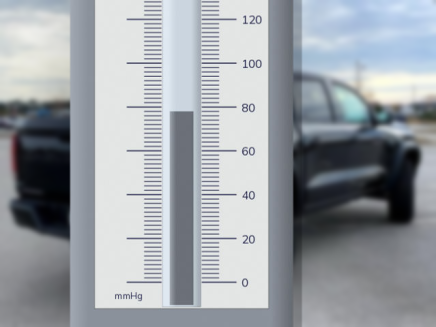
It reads 78 mmHg
